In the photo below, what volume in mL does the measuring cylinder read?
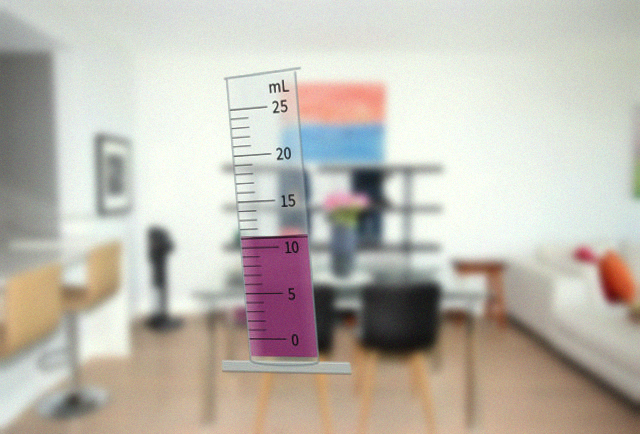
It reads 11 mL
